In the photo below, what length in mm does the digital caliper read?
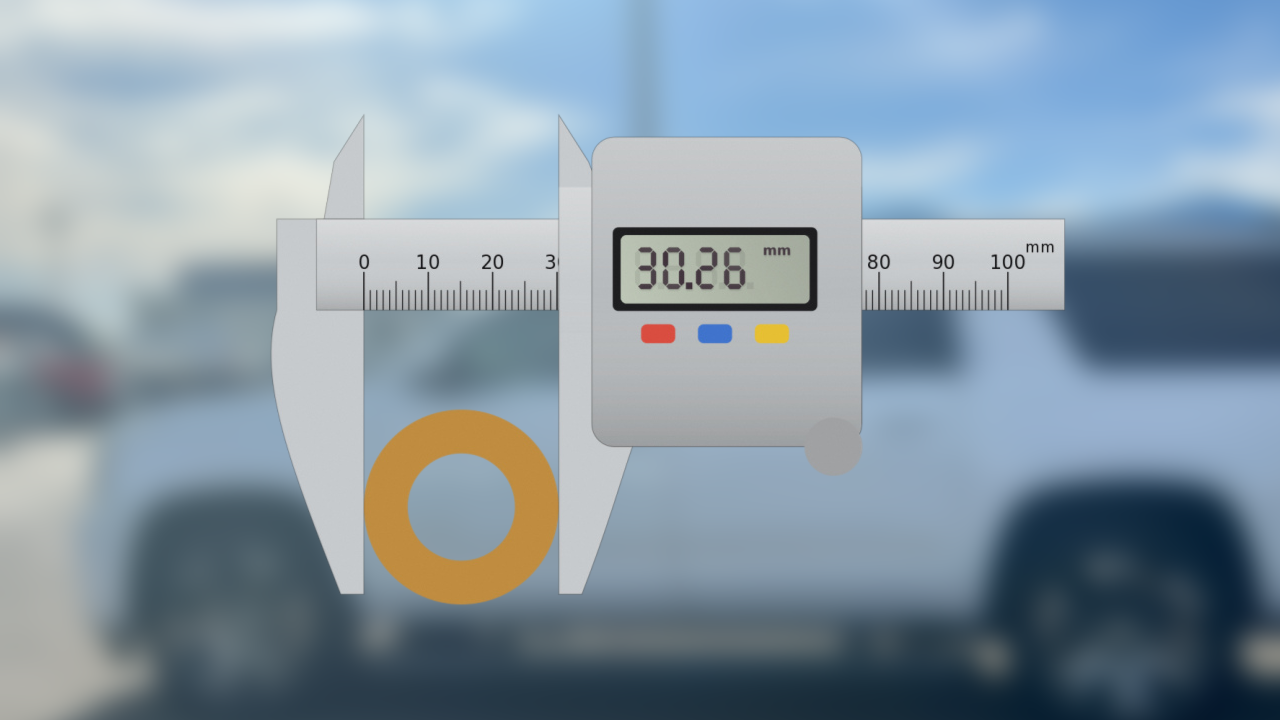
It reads 30.26 mm
